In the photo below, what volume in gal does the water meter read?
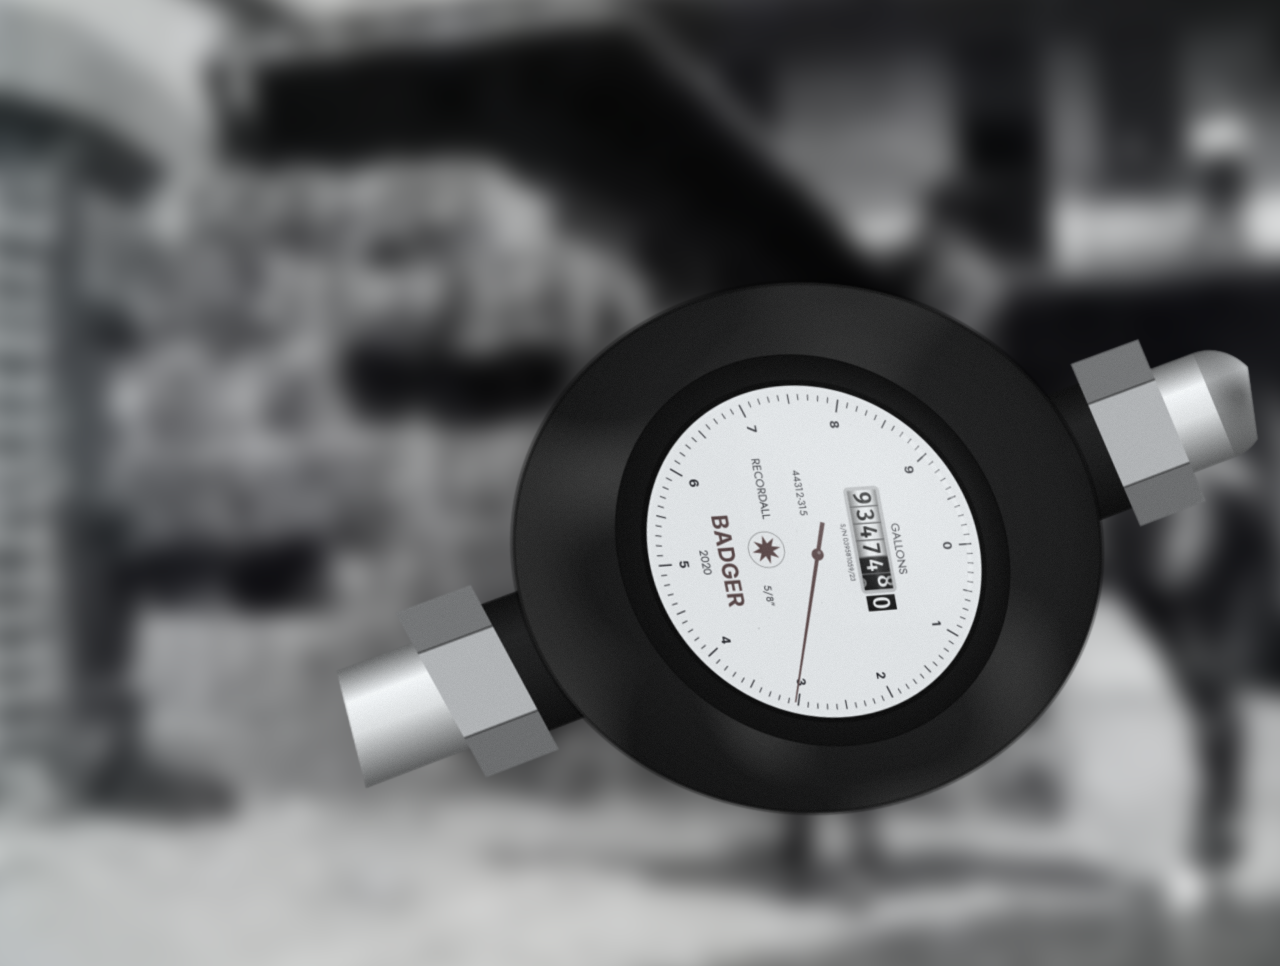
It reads 9347483.0 gal
